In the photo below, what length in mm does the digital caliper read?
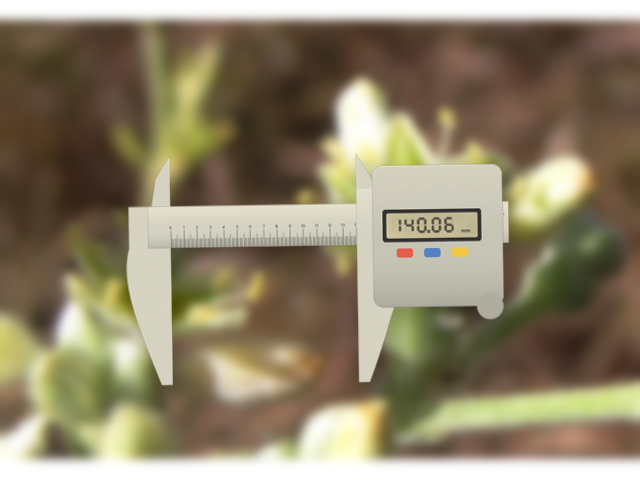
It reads 140.06 mm
